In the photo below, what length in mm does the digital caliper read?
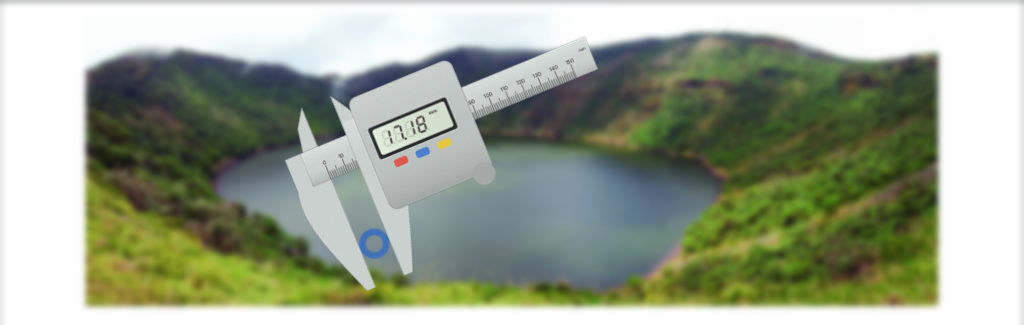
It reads 17.18 mm
